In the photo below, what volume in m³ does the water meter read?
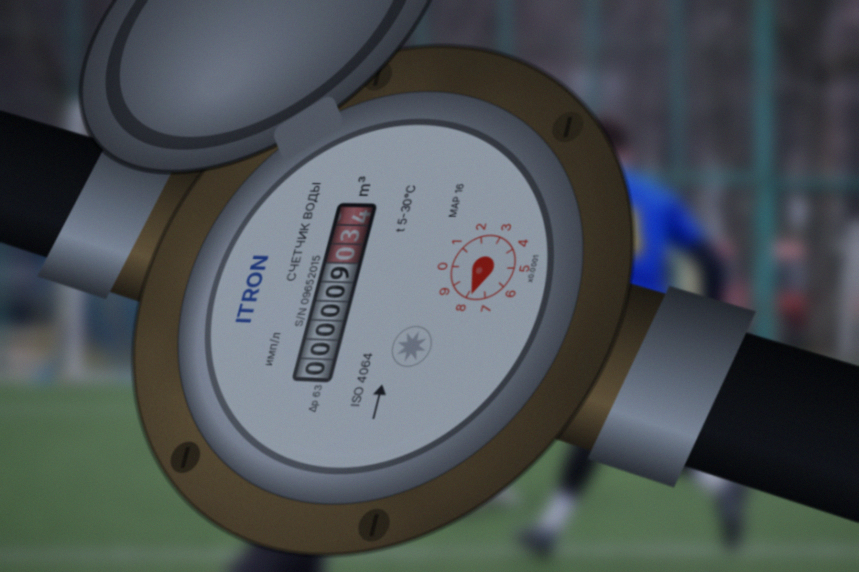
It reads 9.0337 m³
